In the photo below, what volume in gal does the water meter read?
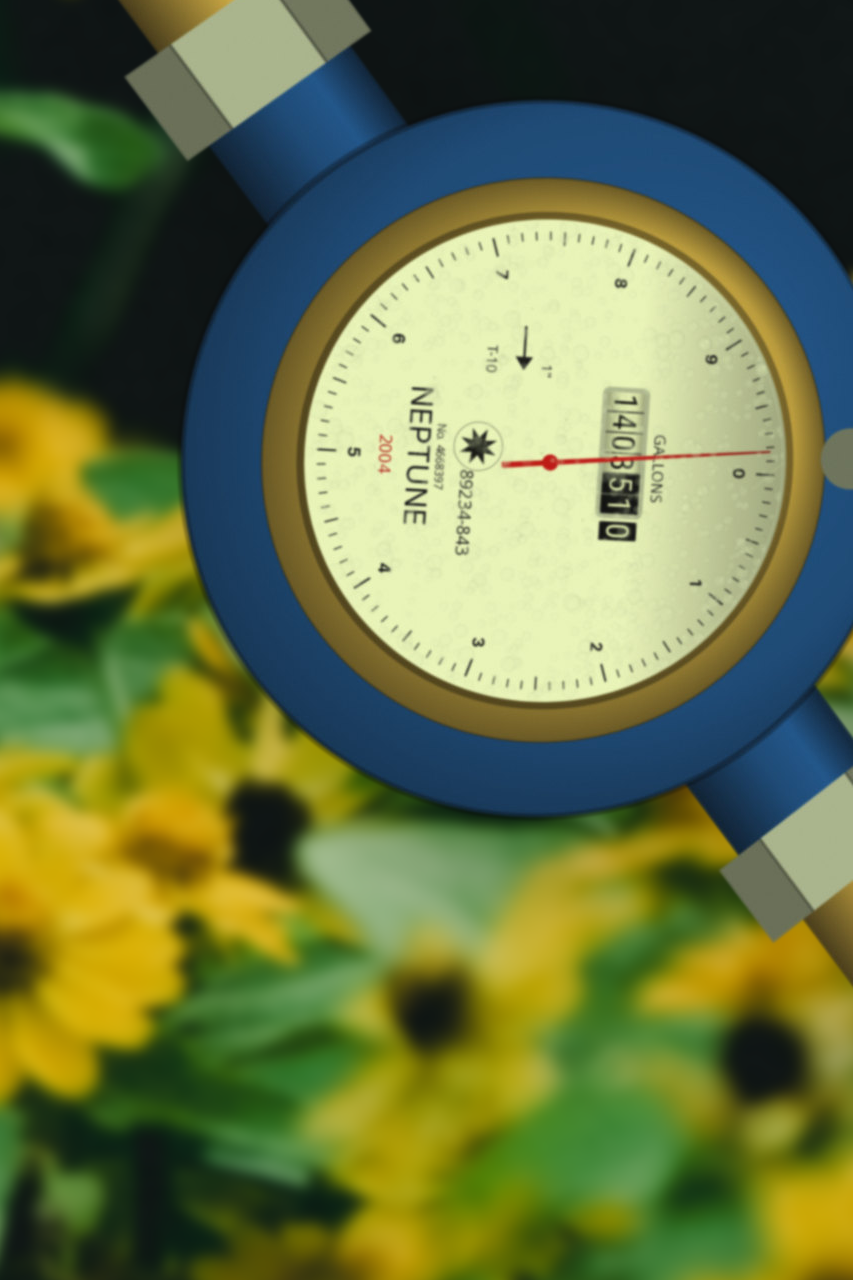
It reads 1403509.8 gal
